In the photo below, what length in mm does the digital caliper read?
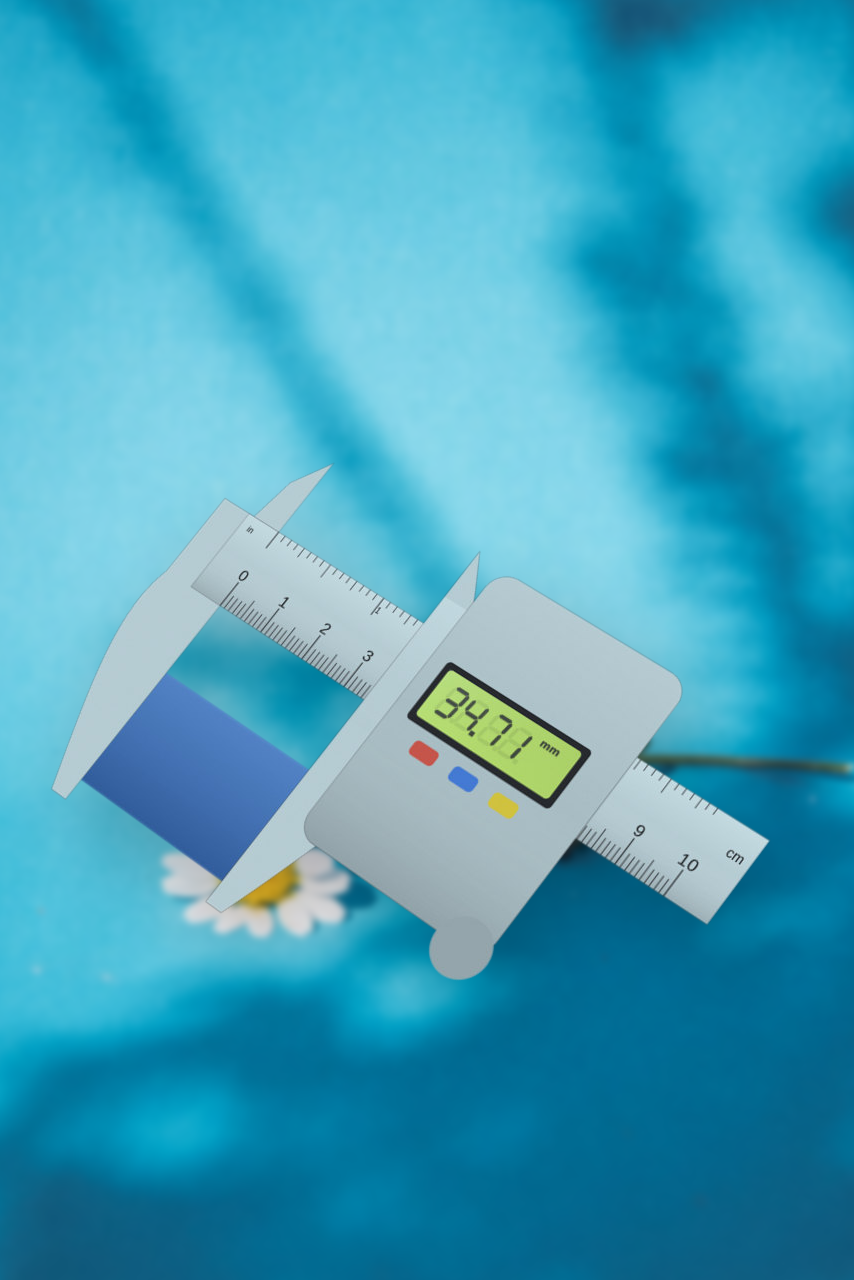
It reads 34.71 mm
